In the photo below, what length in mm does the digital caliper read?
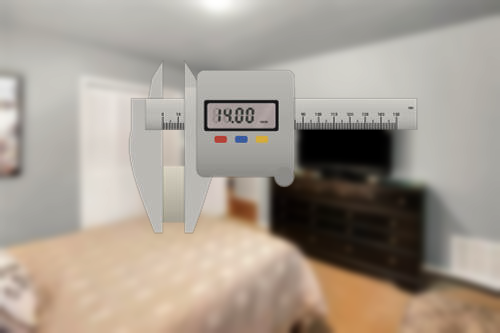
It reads 14.00 mm
